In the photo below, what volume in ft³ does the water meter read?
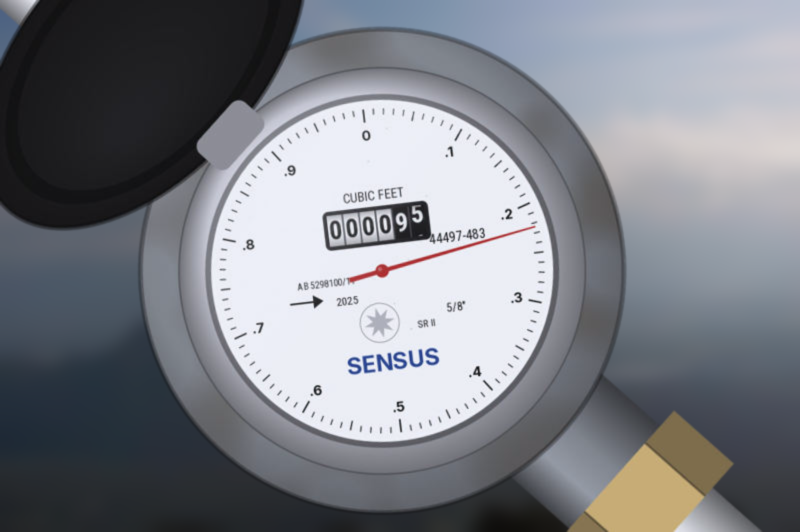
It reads 95.22 ft³
